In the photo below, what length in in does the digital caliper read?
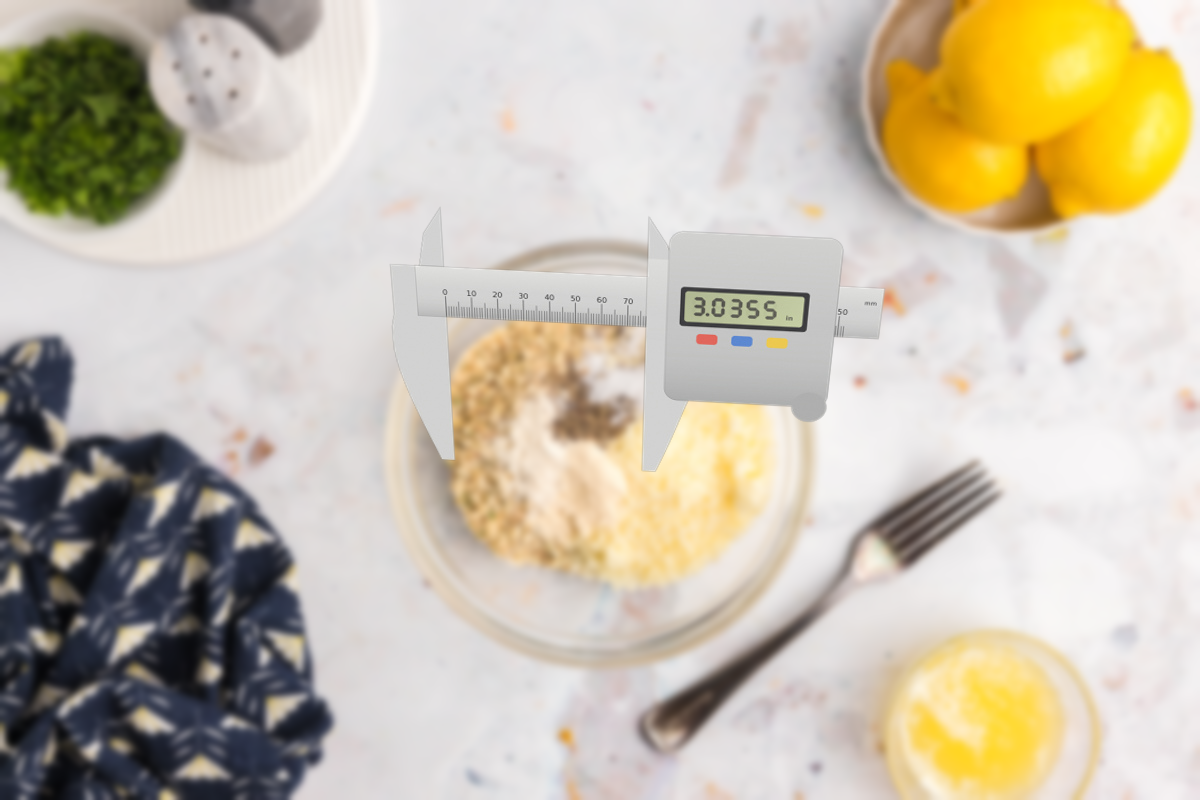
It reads 3.0355 in
